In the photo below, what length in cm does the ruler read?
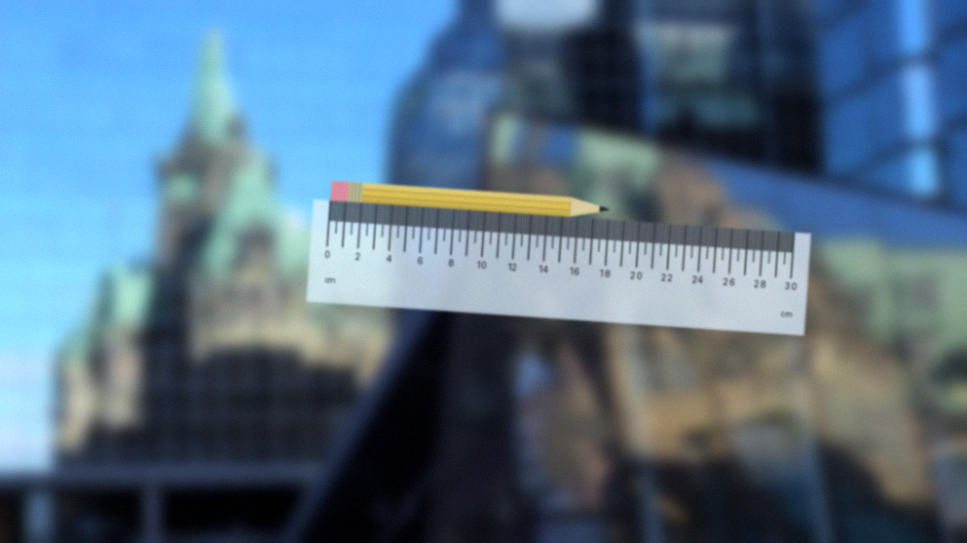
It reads 18 cm
